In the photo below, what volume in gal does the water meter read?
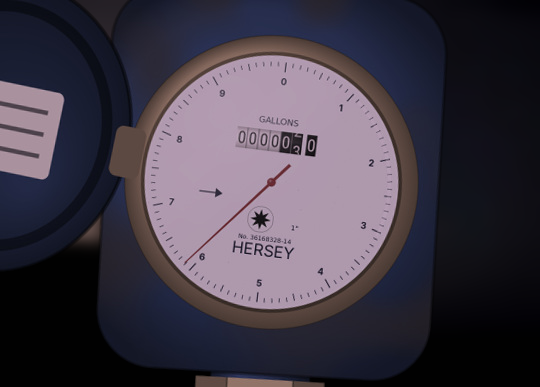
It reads 26.1 gal
